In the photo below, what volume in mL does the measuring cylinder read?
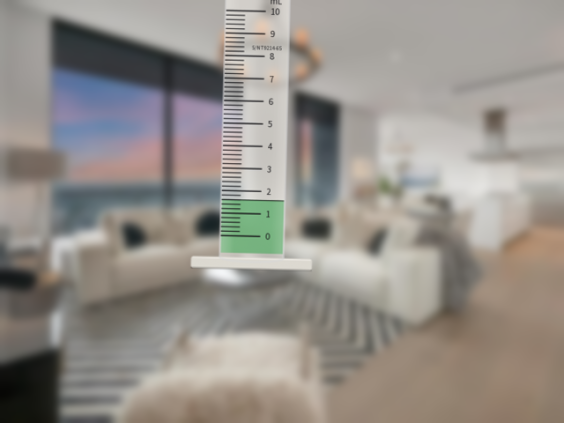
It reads 1.6 mL
